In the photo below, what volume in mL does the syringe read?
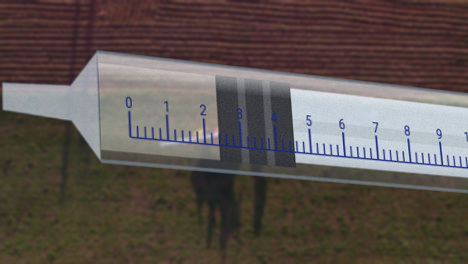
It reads 2.4 mL
